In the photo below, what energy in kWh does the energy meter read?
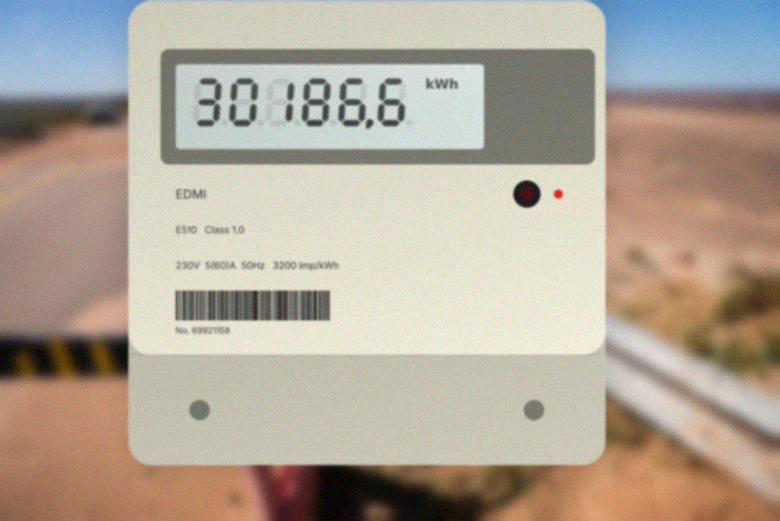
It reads 30186.6 kWh
